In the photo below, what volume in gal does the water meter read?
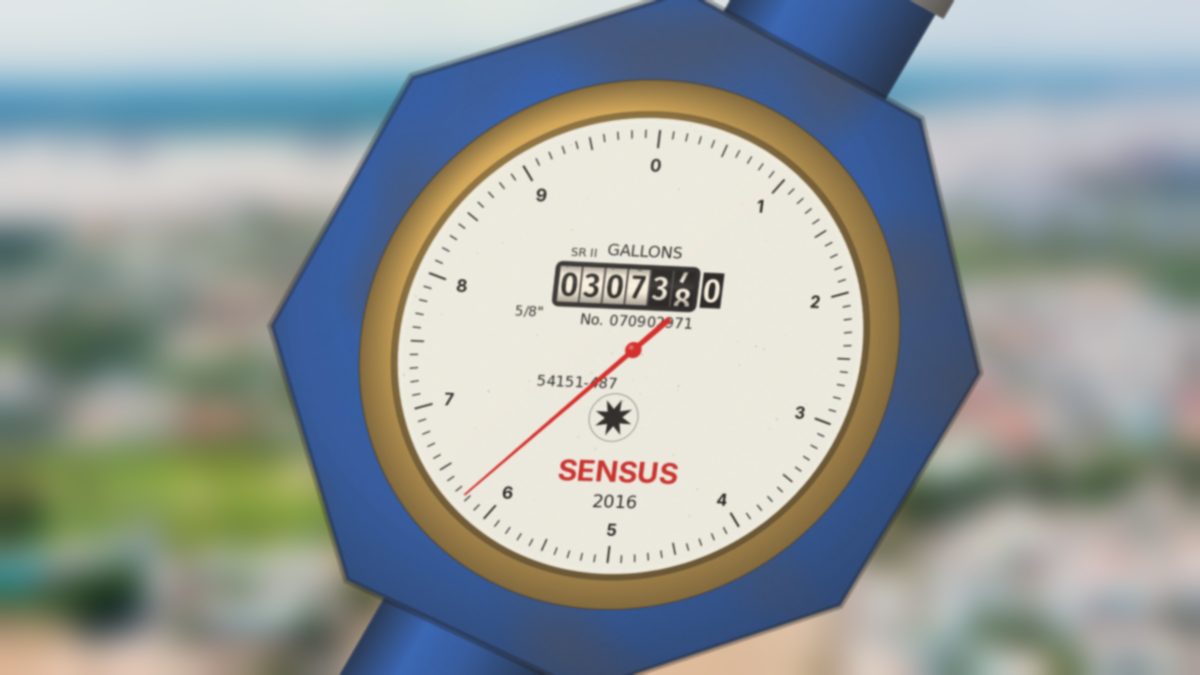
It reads 307376.2 gal
